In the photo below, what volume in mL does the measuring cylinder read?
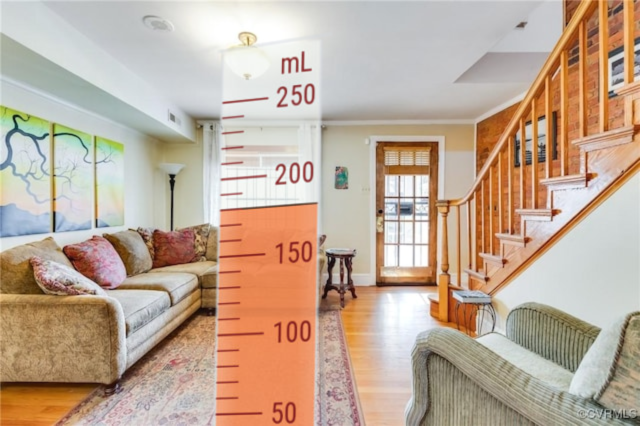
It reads 180 mL
